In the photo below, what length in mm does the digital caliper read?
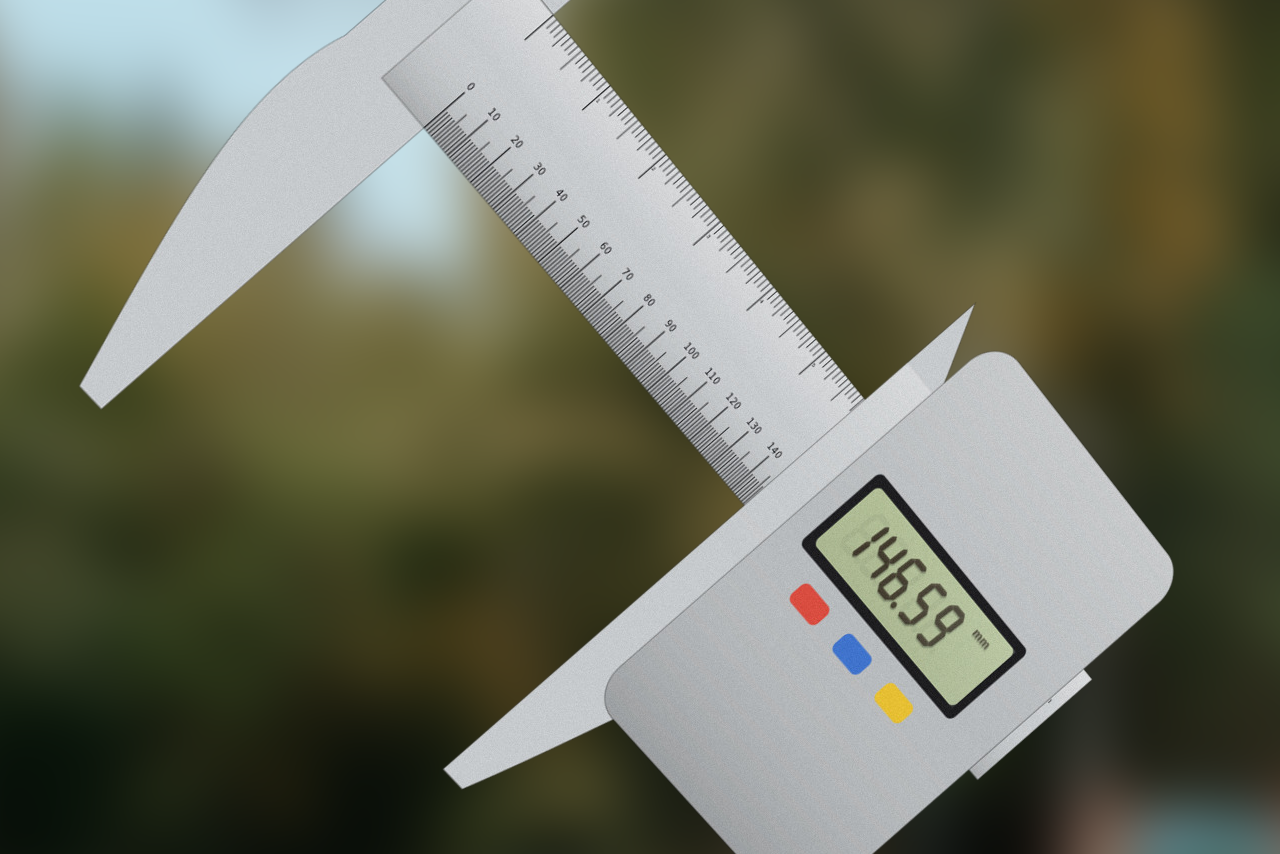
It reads 146.59 mm
